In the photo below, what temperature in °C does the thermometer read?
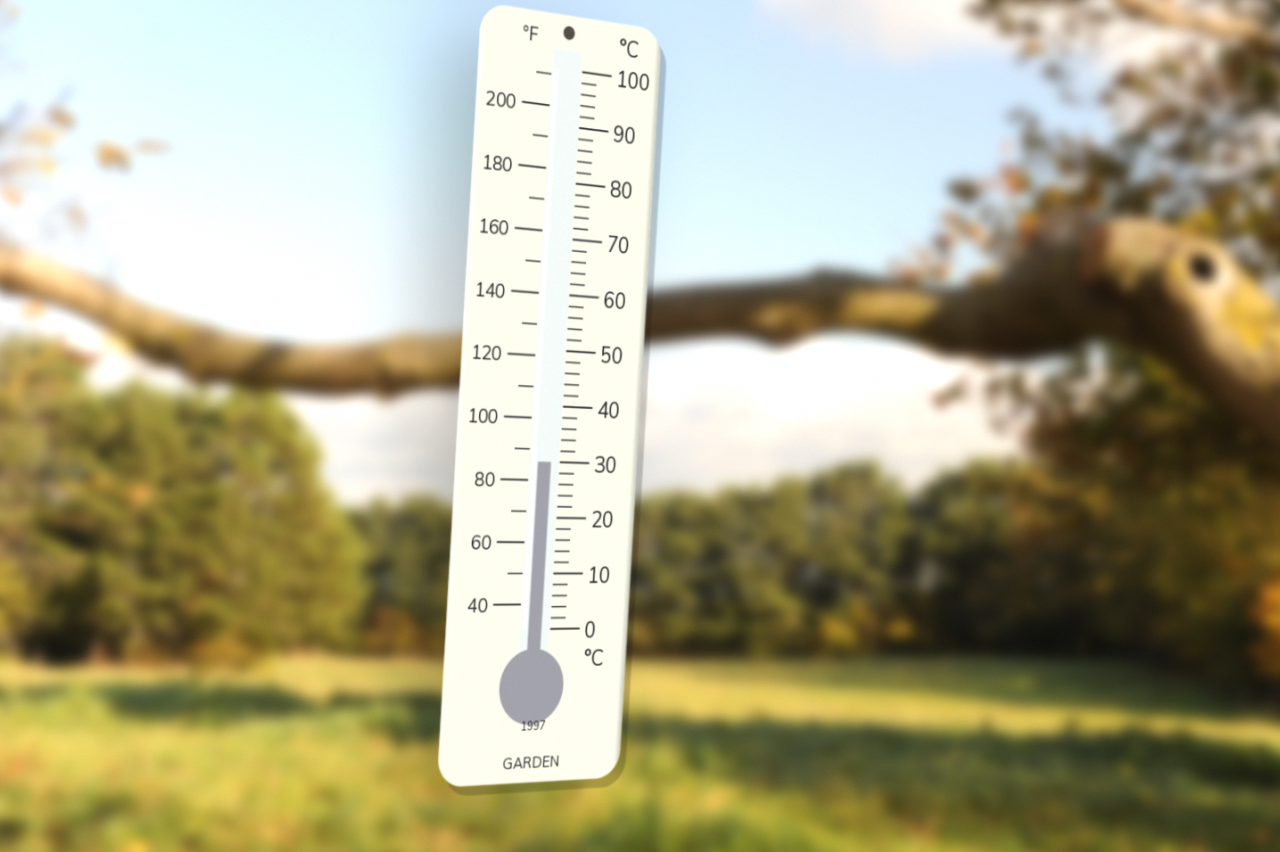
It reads 30 °C
